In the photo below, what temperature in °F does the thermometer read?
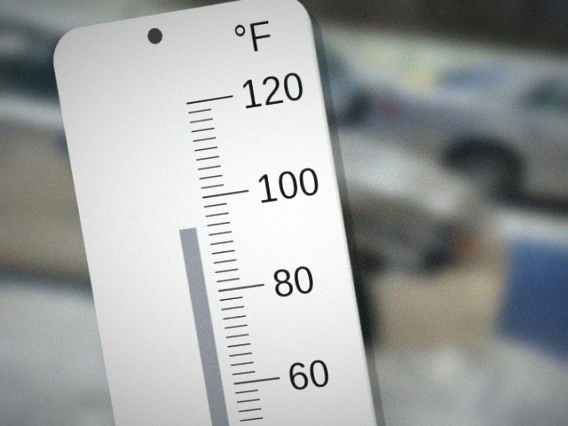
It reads 94 °F
